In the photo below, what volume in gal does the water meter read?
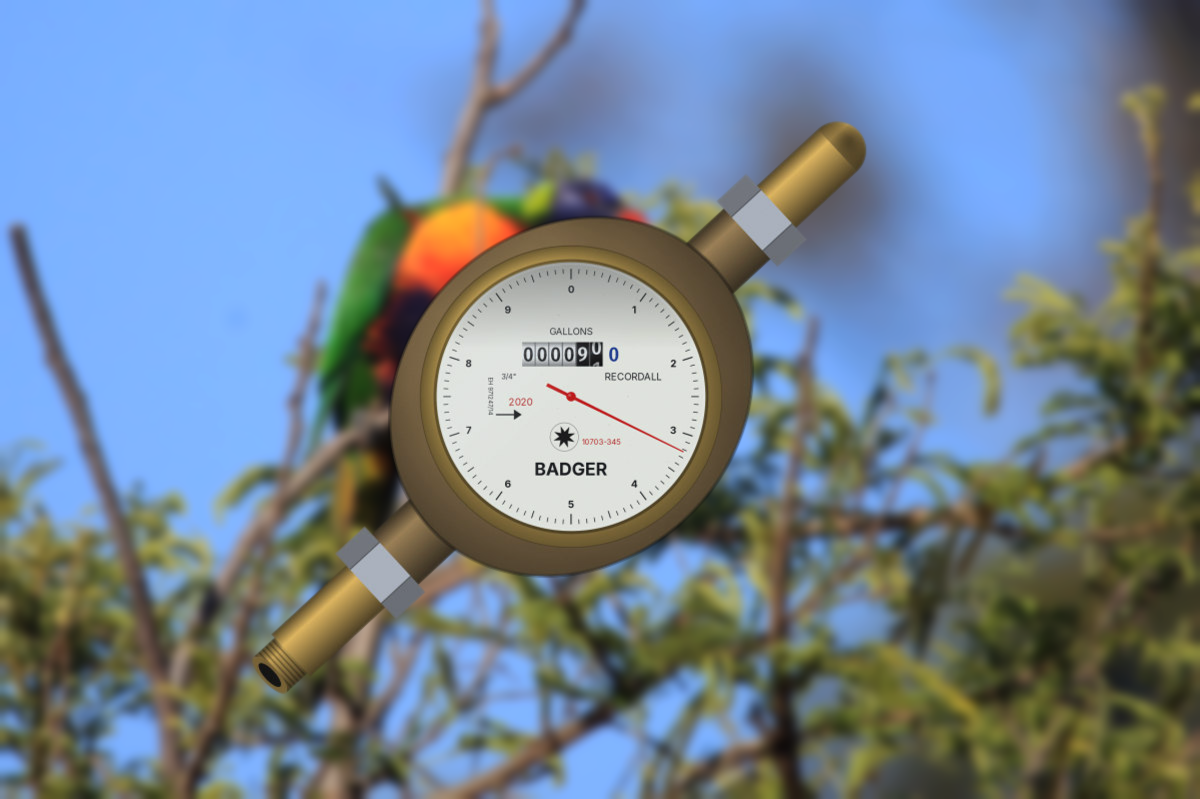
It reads 903.2 gal
